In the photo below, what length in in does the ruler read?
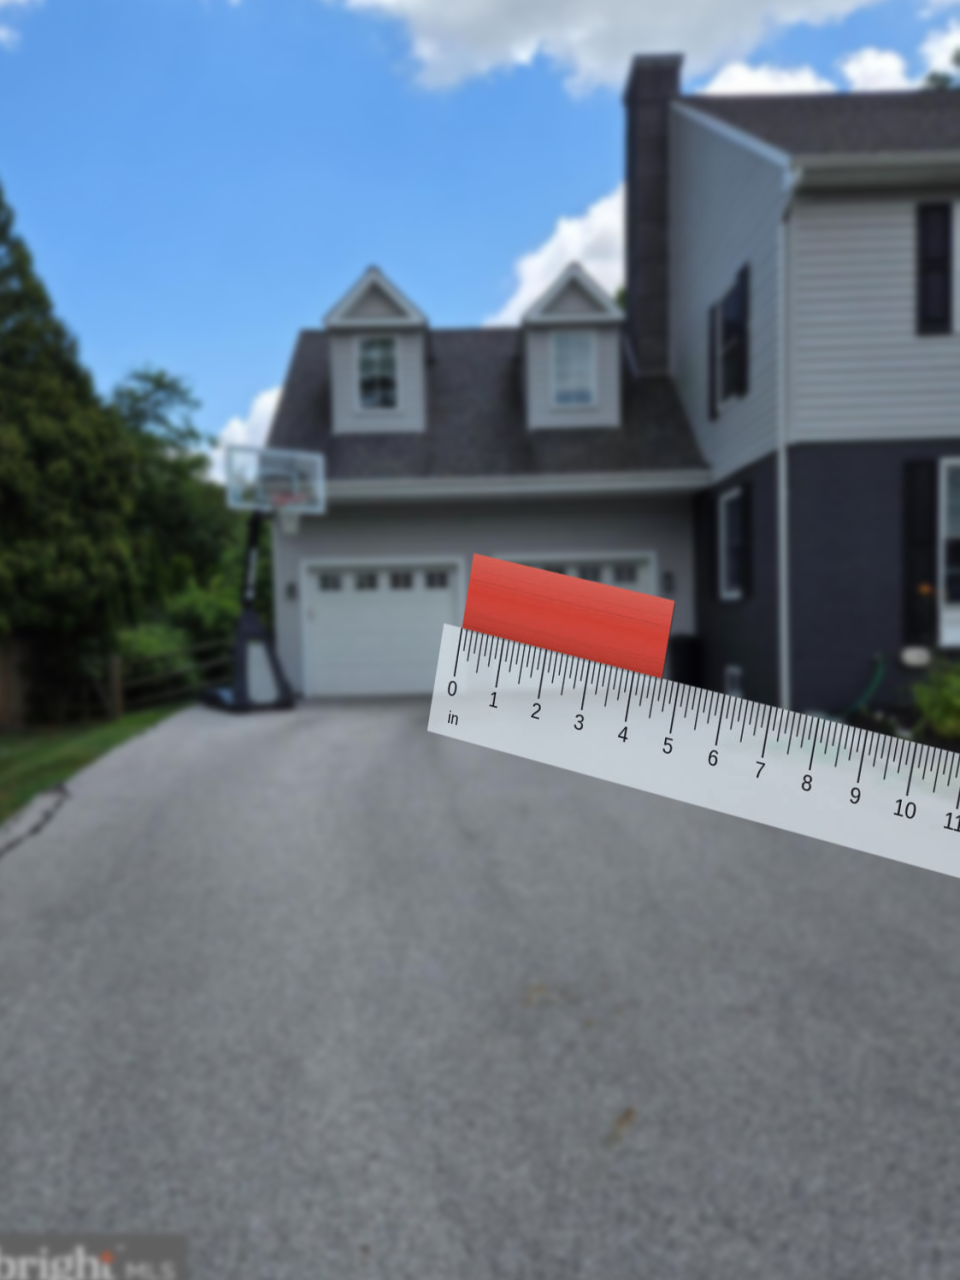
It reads 4.625 in
